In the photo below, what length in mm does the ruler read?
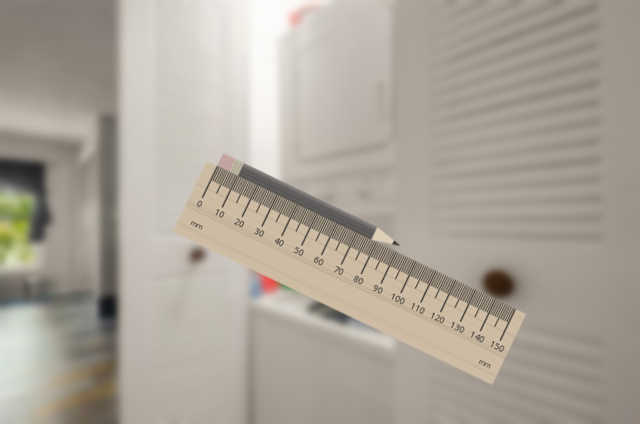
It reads 90 mm
